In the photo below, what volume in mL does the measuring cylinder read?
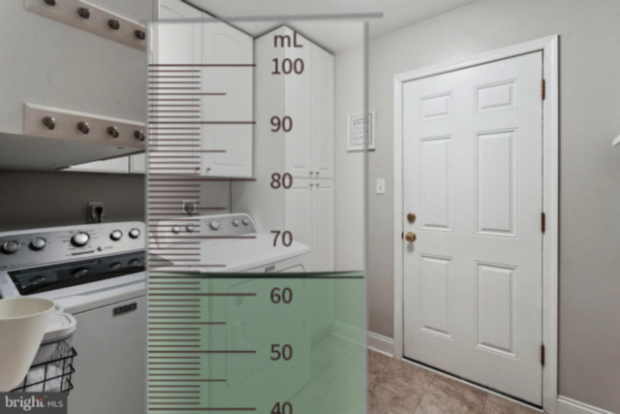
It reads 63 mL
